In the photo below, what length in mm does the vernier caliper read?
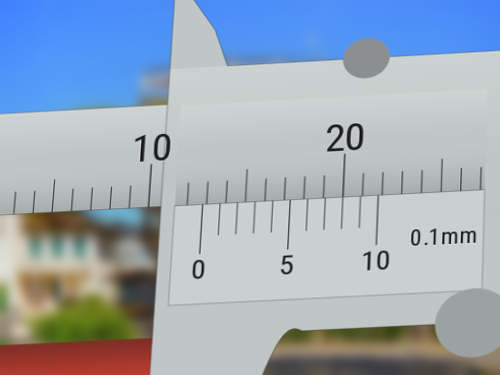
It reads 12.8 mm
